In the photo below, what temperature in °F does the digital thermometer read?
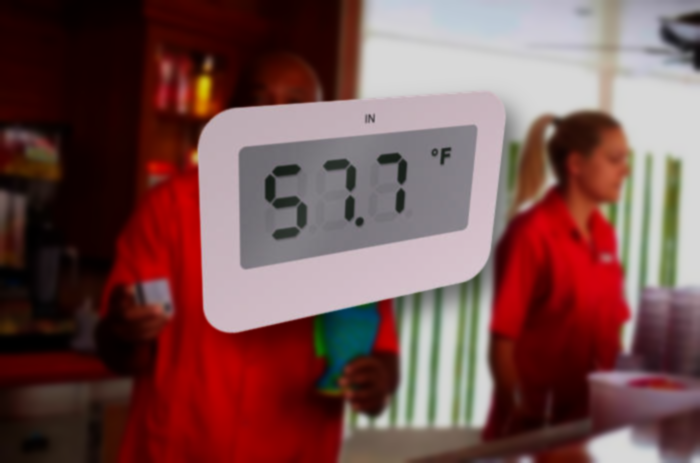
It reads 57.7 °F
